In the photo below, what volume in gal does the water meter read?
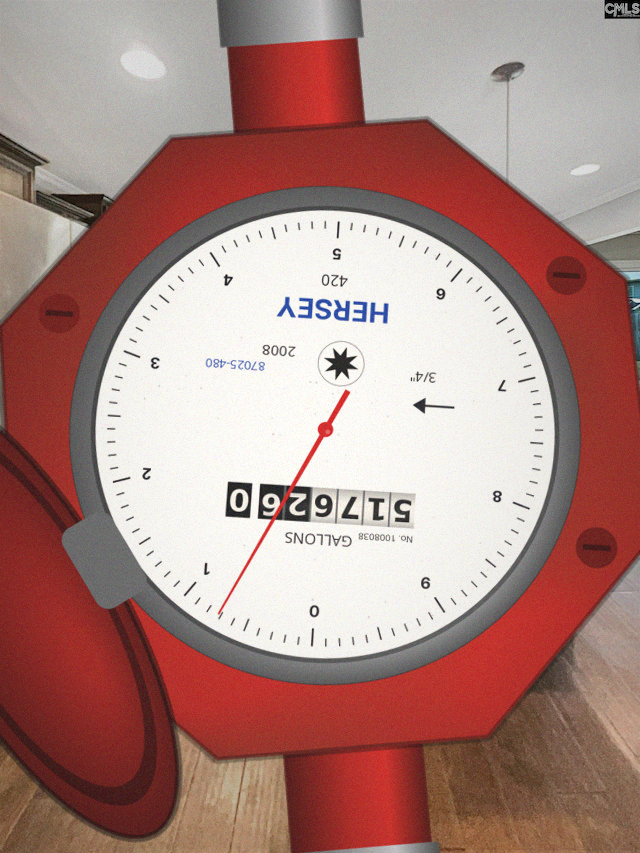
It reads 5176260.7 gal
